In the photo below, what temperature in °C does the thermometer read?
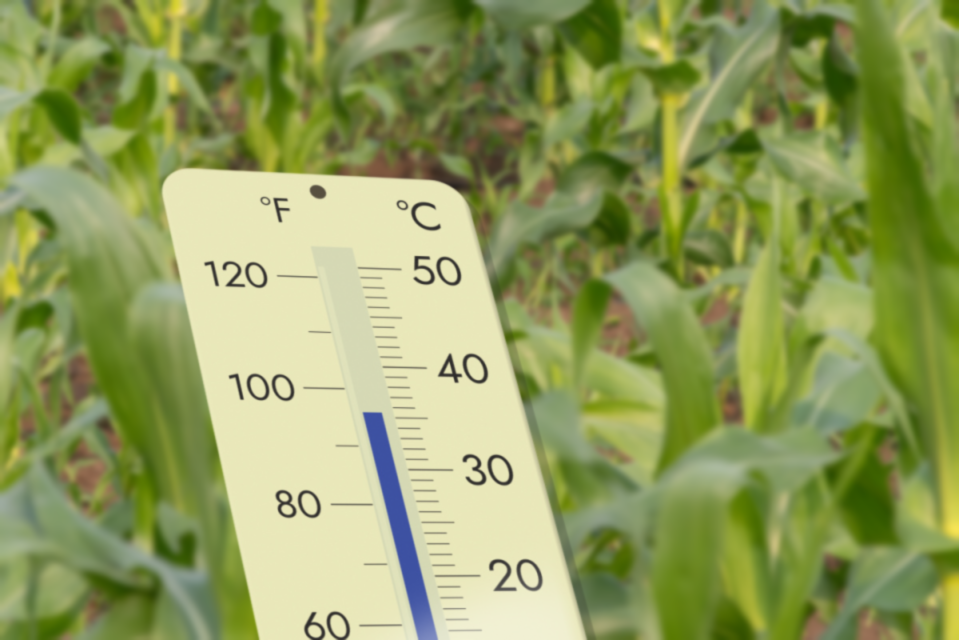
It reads 35.5 °C
